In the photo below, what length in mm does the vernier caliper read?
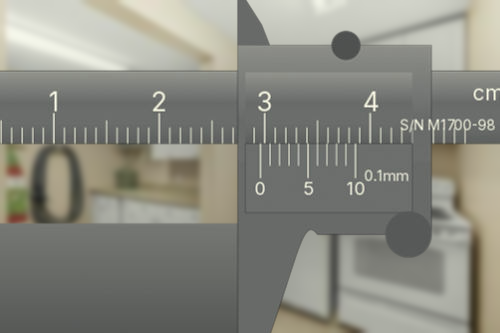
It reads 29.6 mm
